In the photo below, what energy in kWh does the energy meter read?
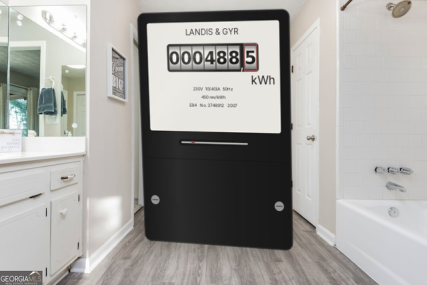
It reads 488.5 kWh
